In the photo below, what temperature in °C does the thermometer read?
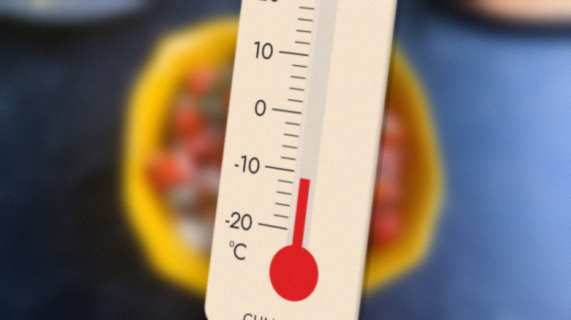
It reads -11 °C
